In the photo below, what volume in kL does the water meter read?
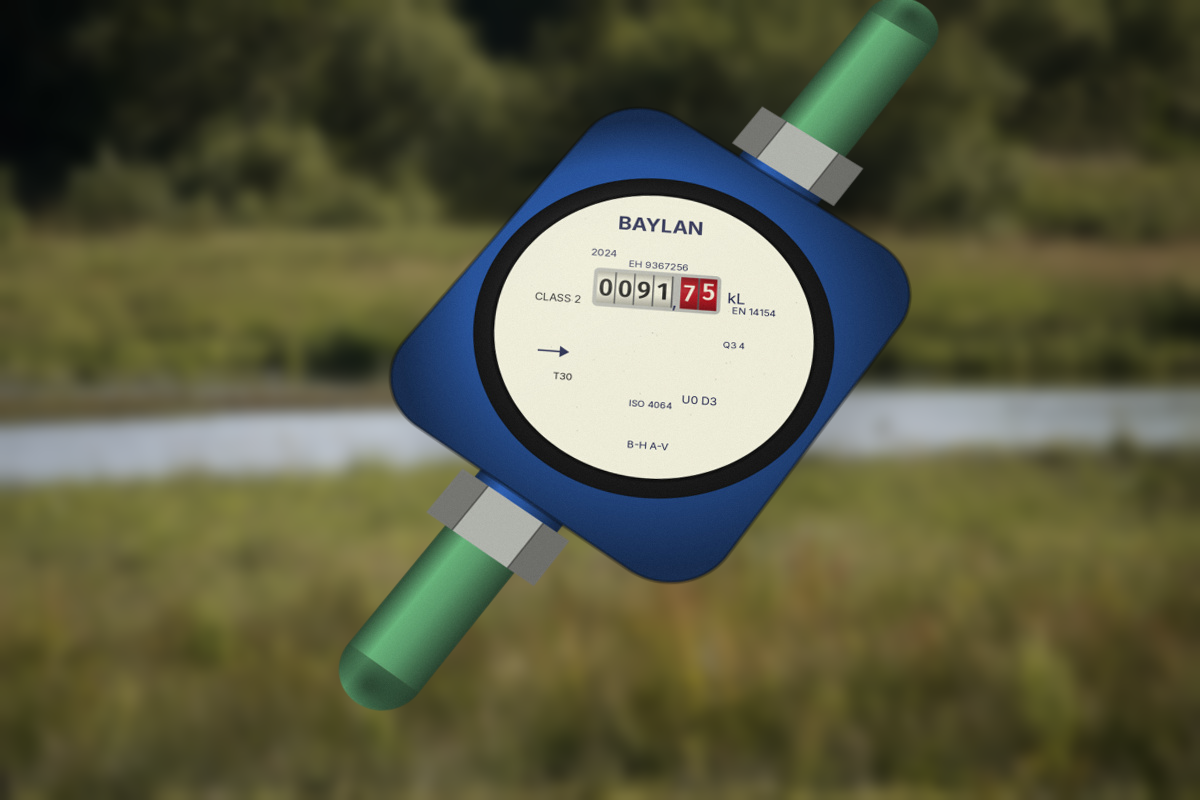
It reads 91.75 kL
